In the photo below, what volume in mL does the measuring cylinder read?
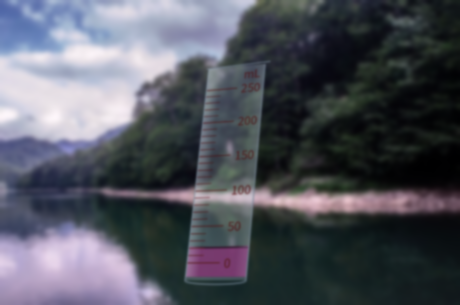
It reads 20 mL
